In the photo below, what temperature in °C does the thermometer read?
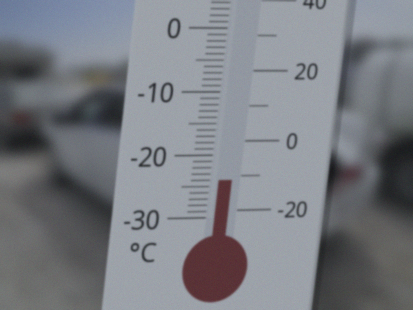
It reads -24 °C
